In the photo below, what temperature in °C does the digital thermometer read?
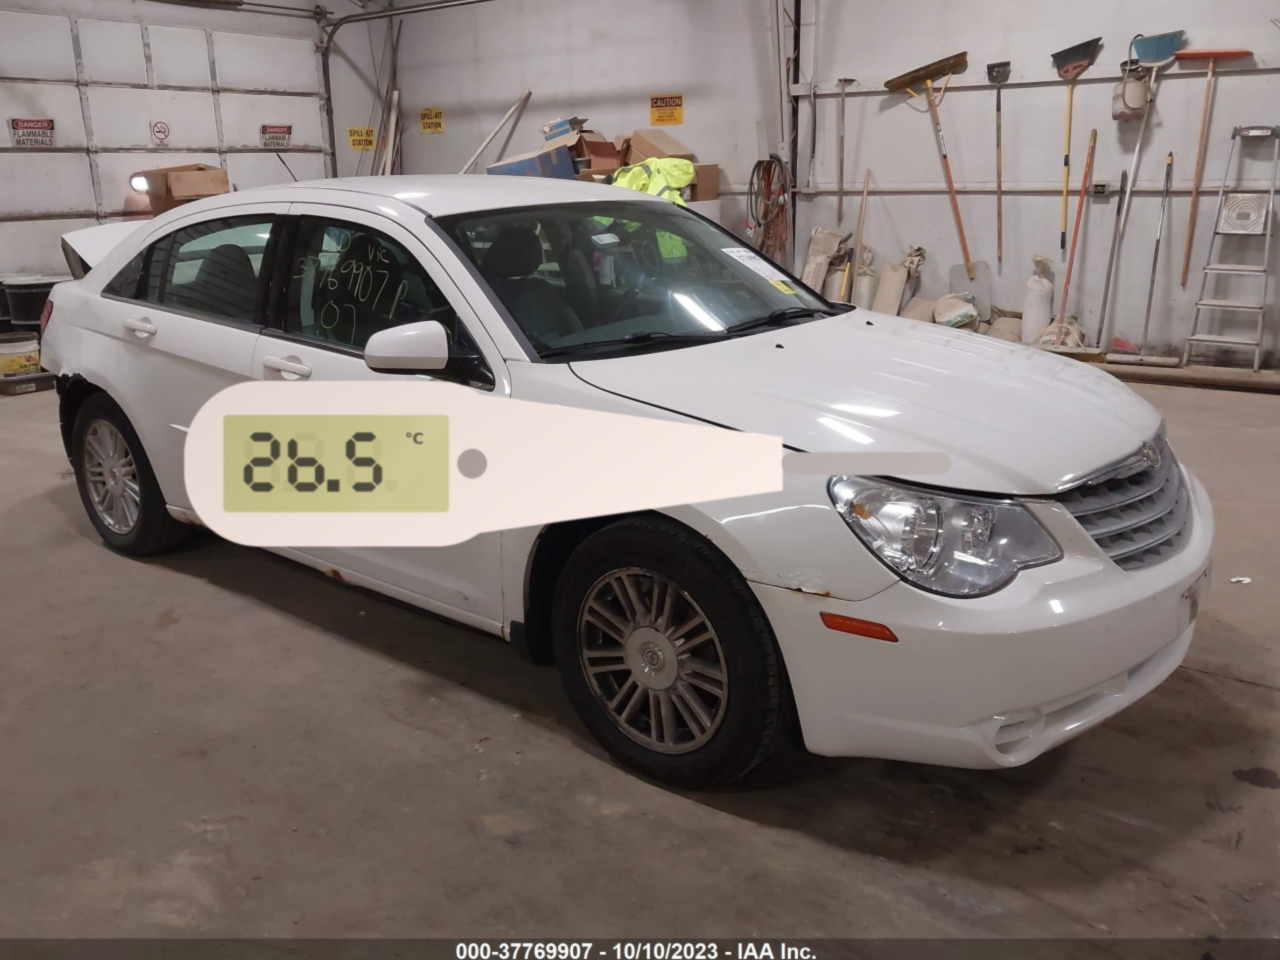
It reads 26.5 °C
